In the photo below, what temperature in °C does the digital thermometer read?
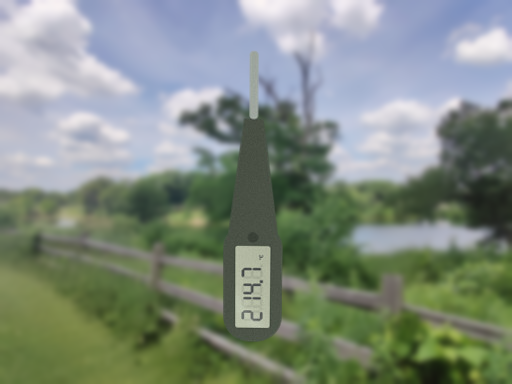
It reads 214.7 °C
